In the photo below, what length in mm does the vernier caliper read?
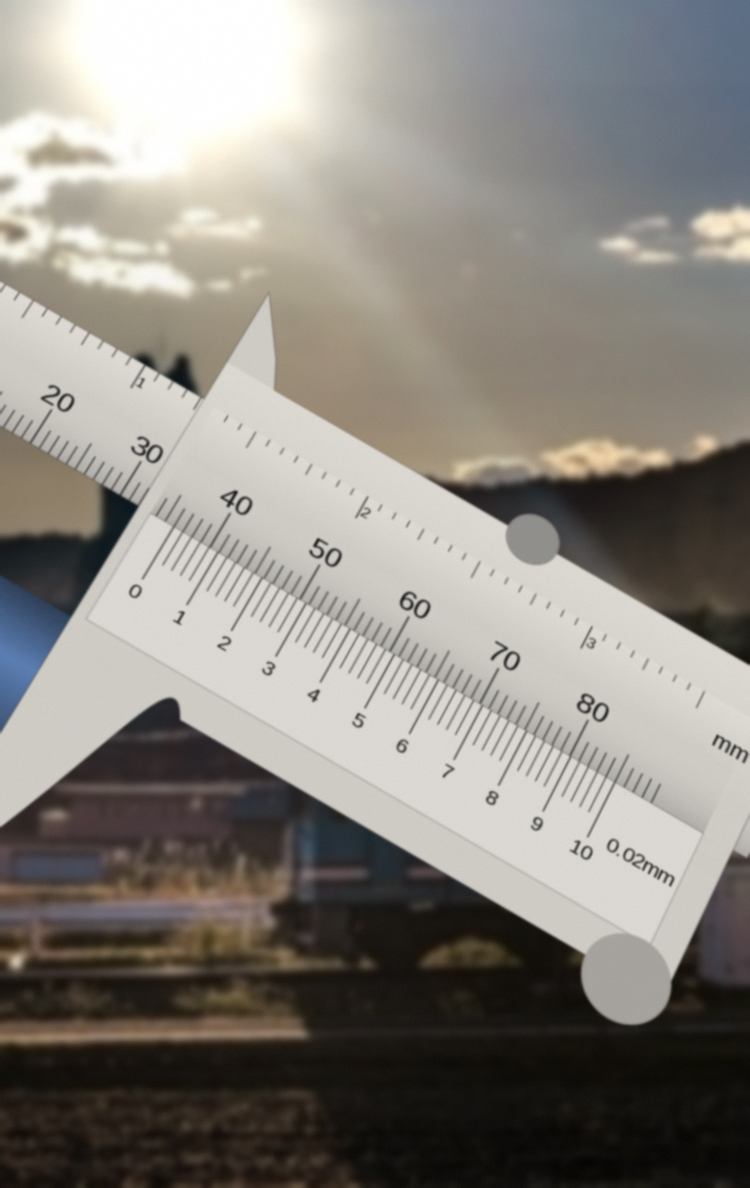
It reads 36.0 mm
